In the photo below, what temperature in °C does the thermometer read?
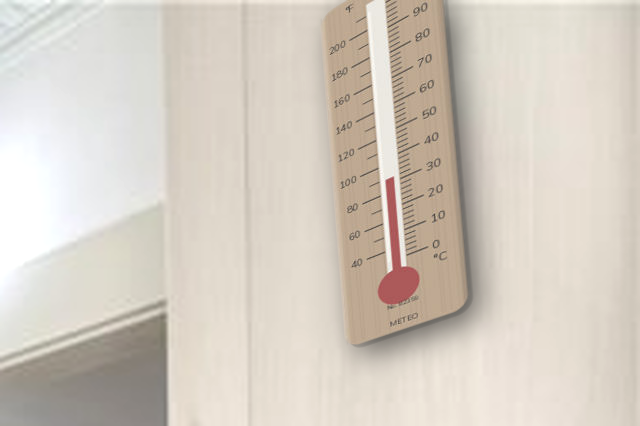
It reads 32 °C
